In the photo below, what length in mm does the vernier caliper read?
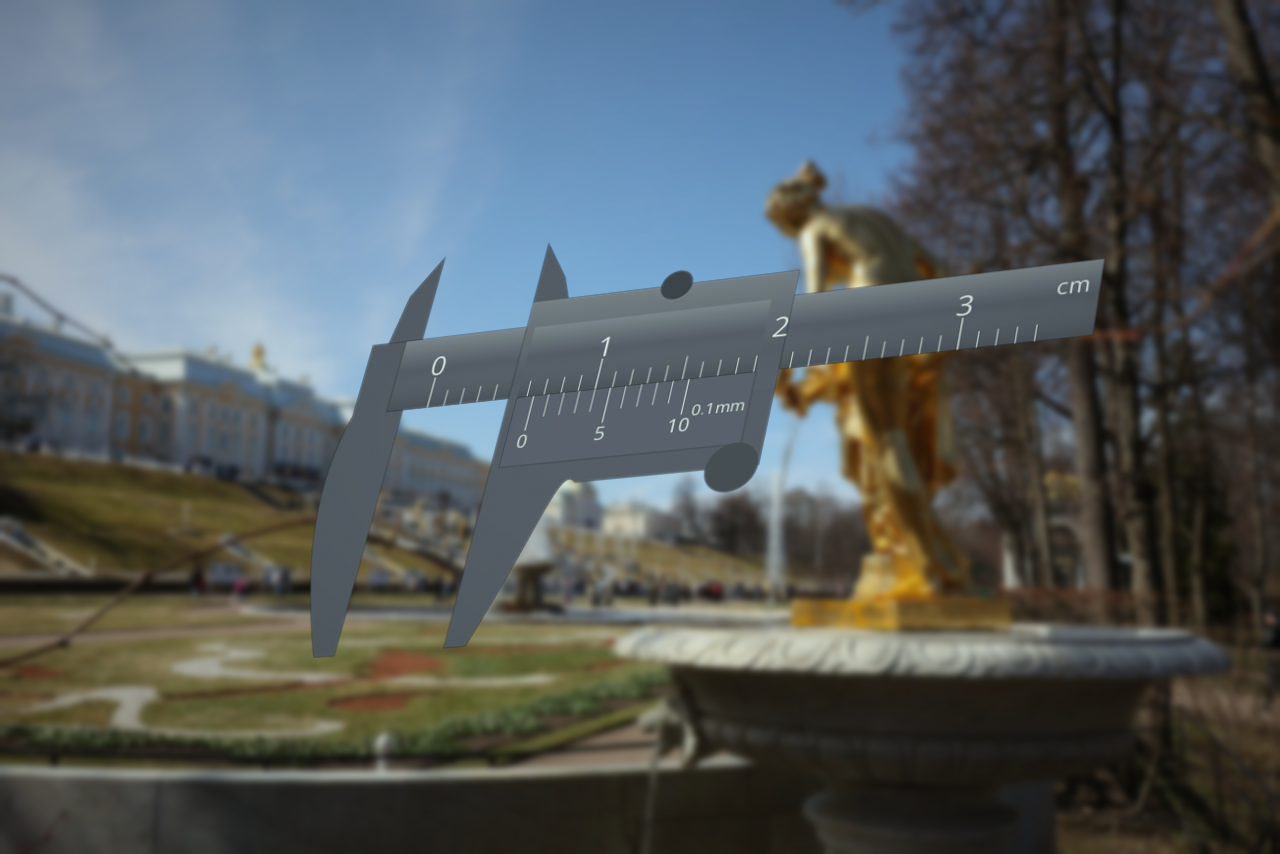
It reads 6.4 mm
